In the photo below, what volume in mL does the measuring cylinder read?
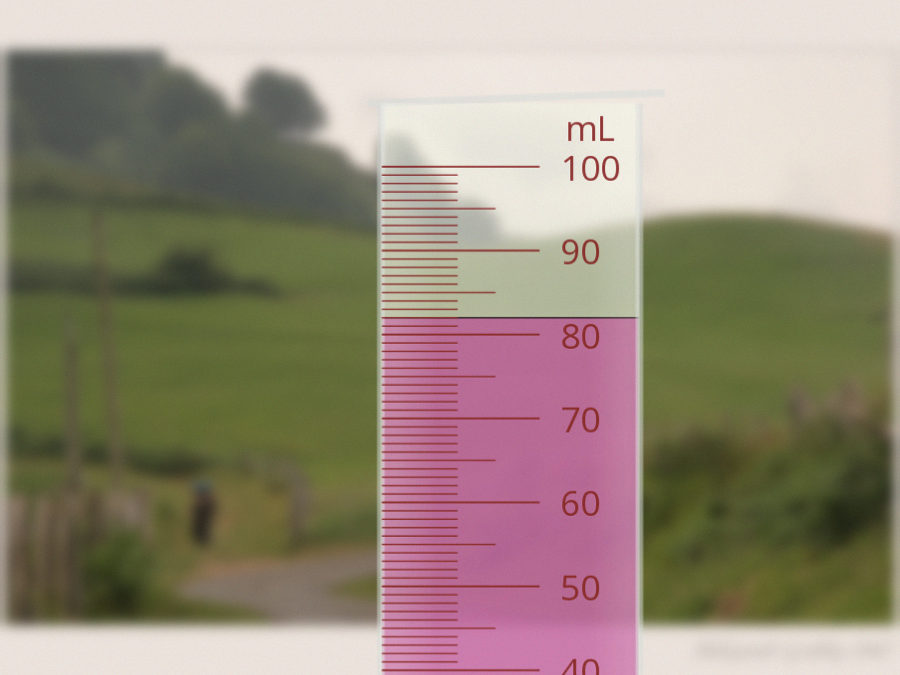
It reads 82 mL
